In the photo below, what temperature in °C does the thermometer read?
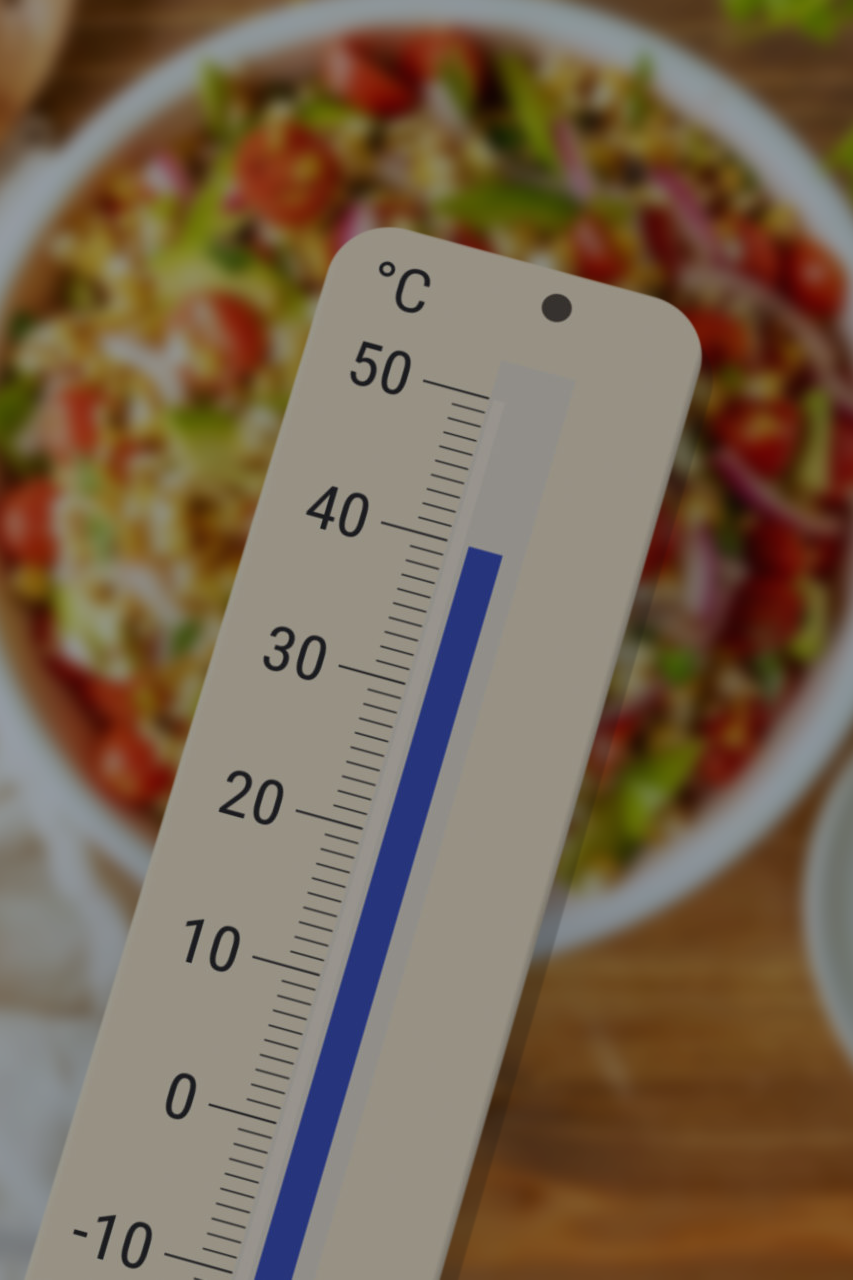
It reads 40 °C
